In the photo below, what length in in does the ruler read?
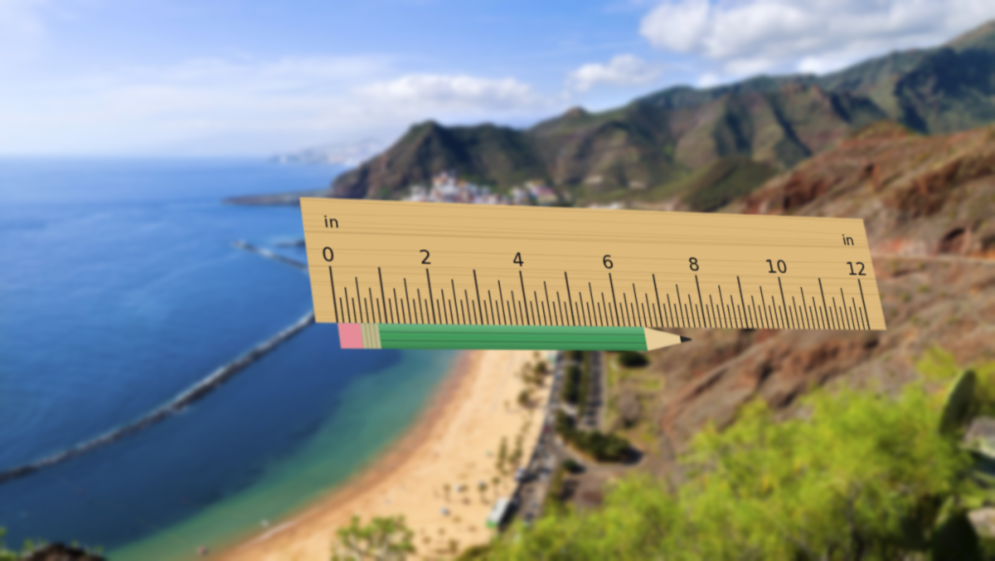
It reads 7.625 in
